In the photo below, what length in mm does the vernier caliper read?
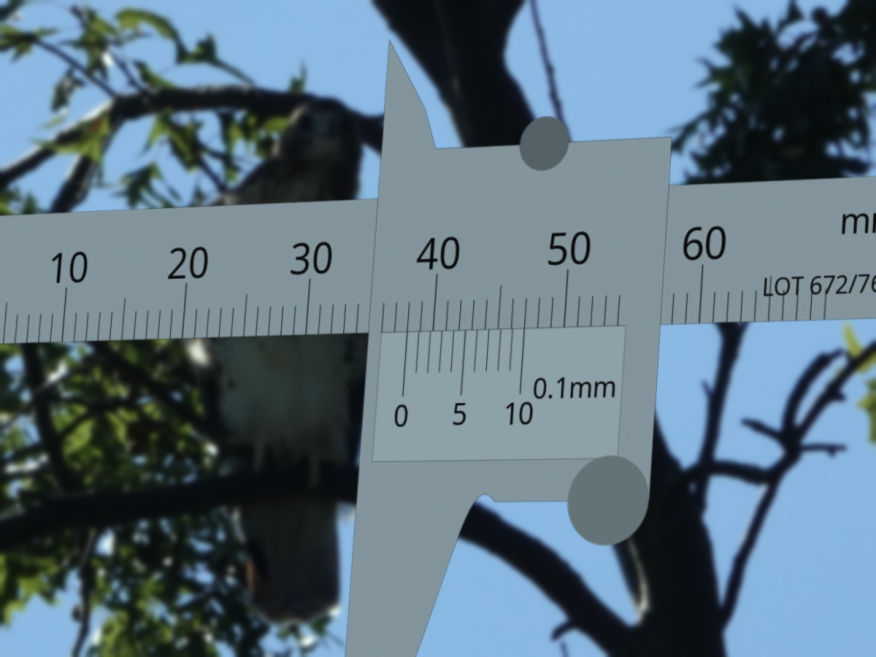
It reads 38.0 mm
